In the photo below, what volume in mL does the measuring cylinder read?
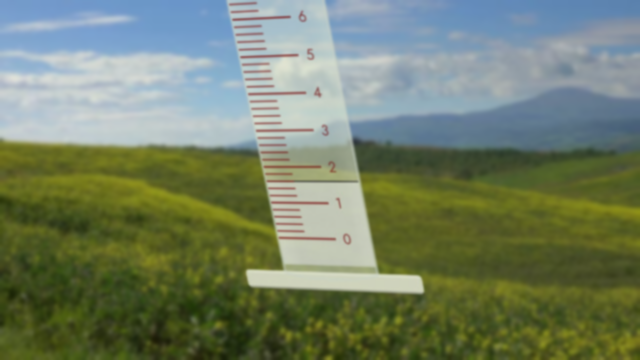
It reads 1.6 mL
